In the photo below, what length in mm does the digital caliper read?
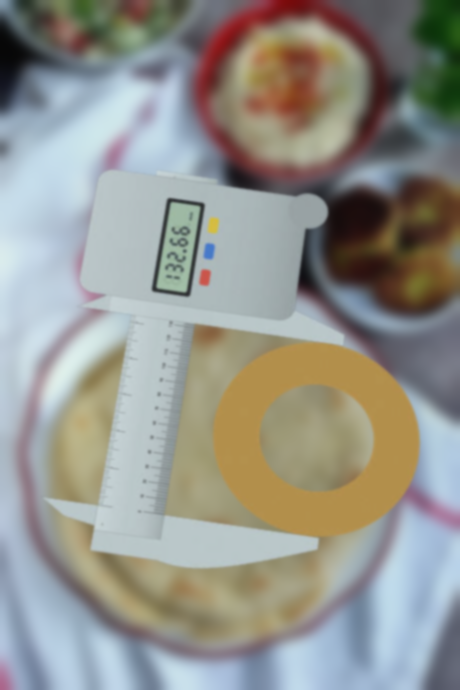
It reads 132.66 mm
